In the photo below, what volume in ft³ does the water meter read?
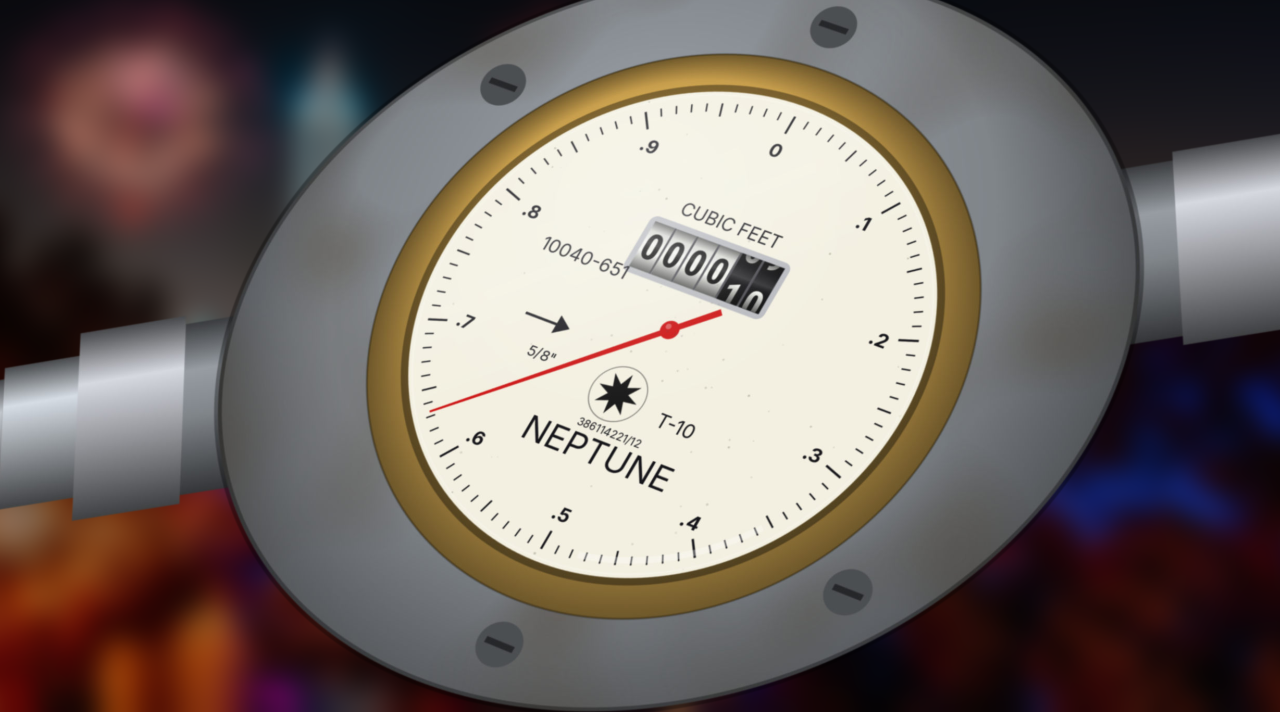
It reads 9.63 ft³
